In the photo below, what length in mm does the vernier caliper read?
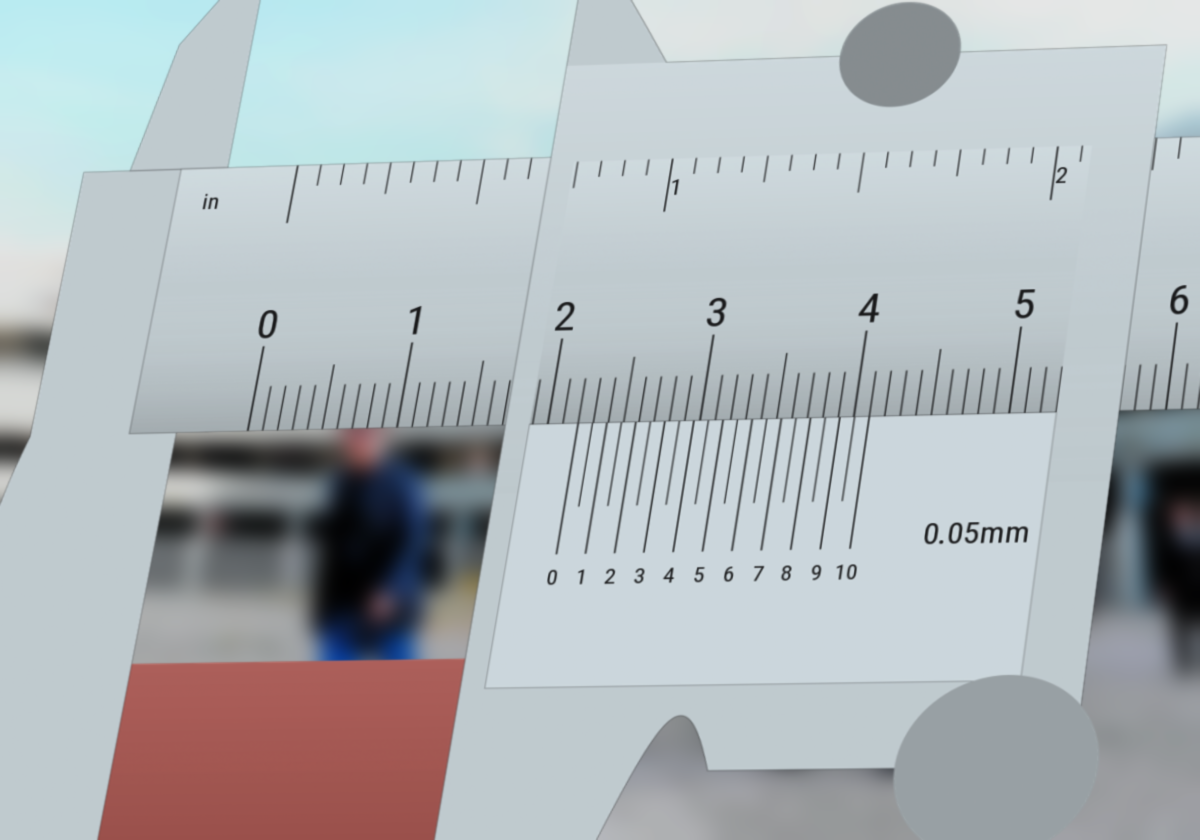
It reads 22.0 mm
